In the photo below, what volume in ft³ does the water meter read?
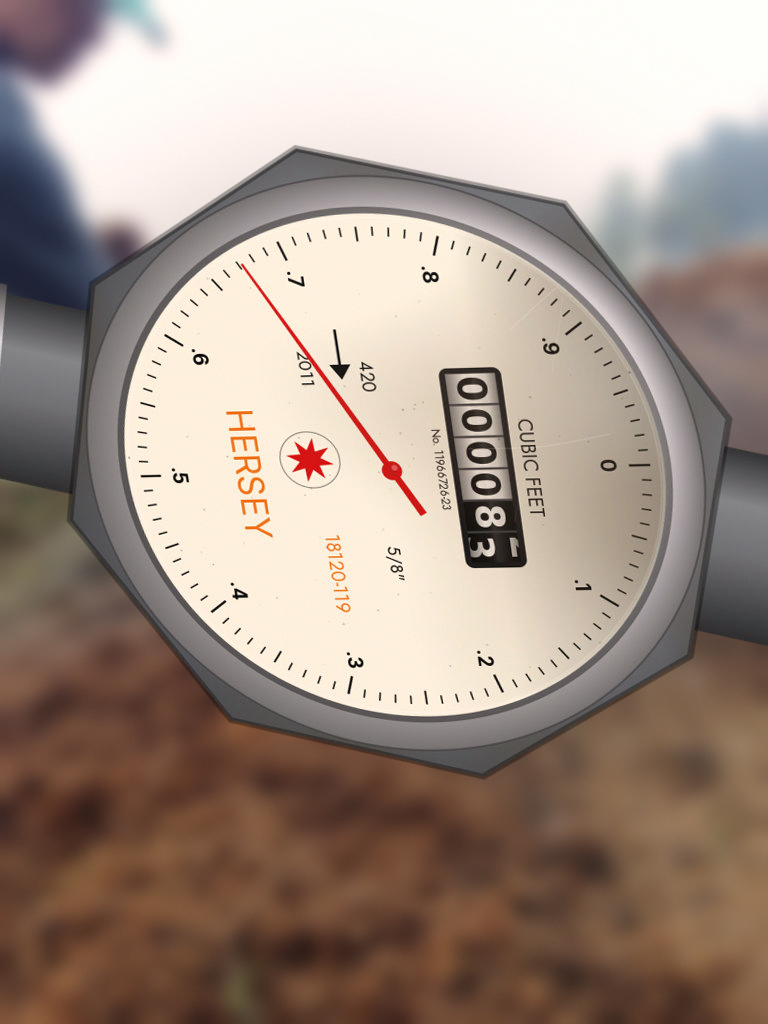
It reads 82.67 ft³
